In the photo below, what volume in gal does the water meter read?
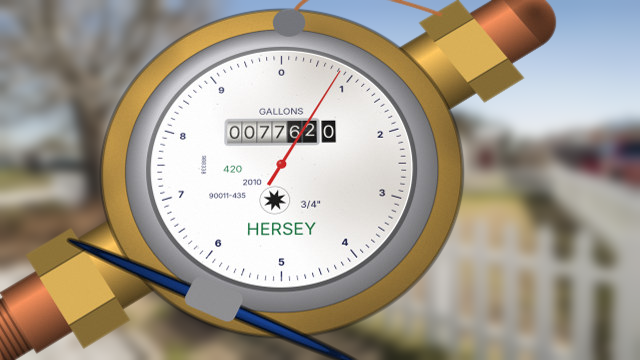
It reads 77620.8 gal
